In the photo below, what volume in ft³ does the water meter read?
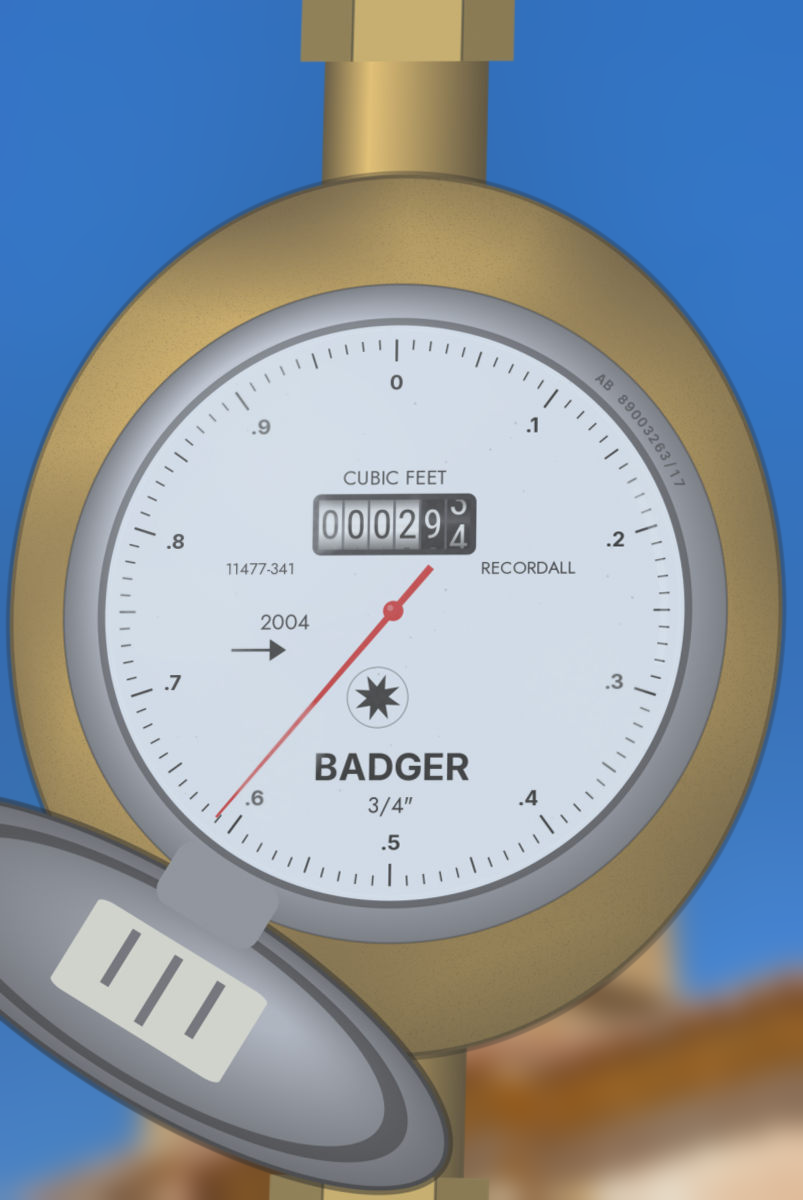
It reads 293.61 ft³
